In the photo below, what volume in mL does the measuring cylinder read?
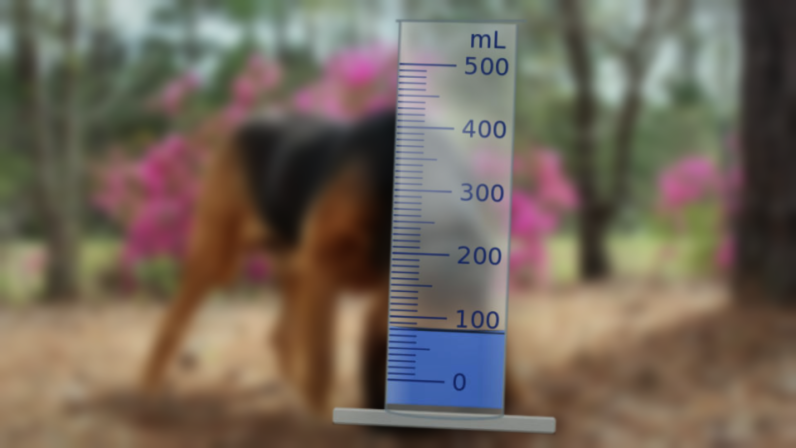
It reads 80 mL
